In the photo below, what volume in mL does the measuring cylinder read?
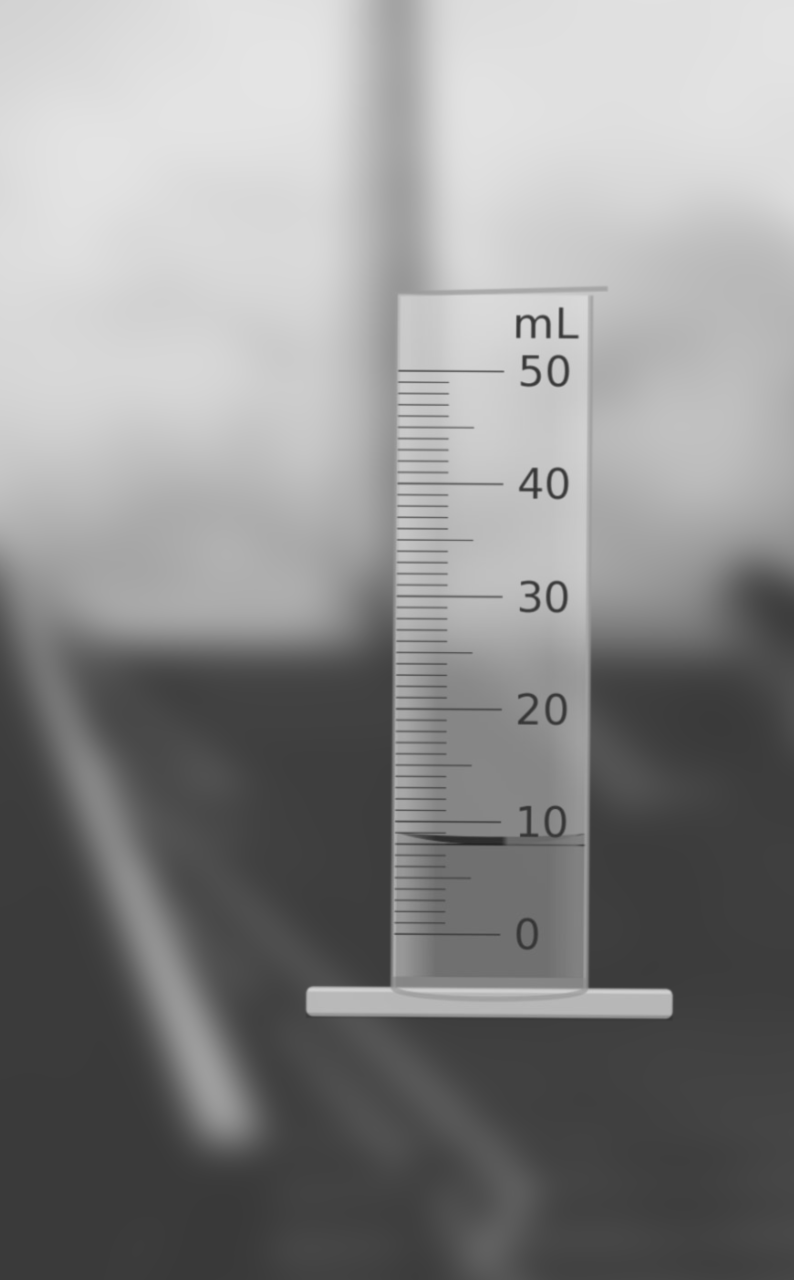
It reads 8 mL
